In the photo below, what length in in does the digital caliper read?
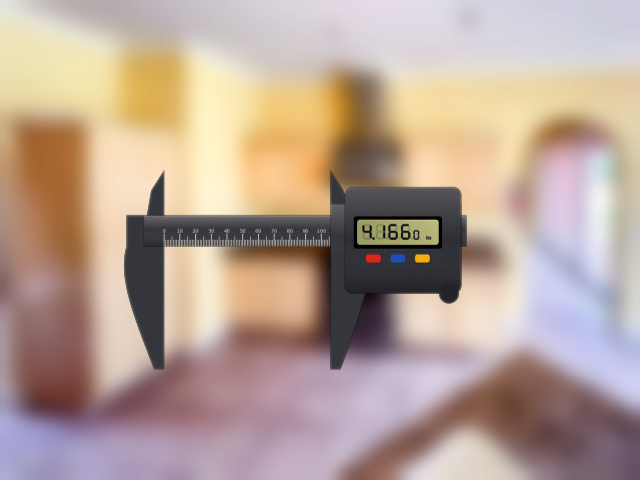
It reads 4.1660 in
